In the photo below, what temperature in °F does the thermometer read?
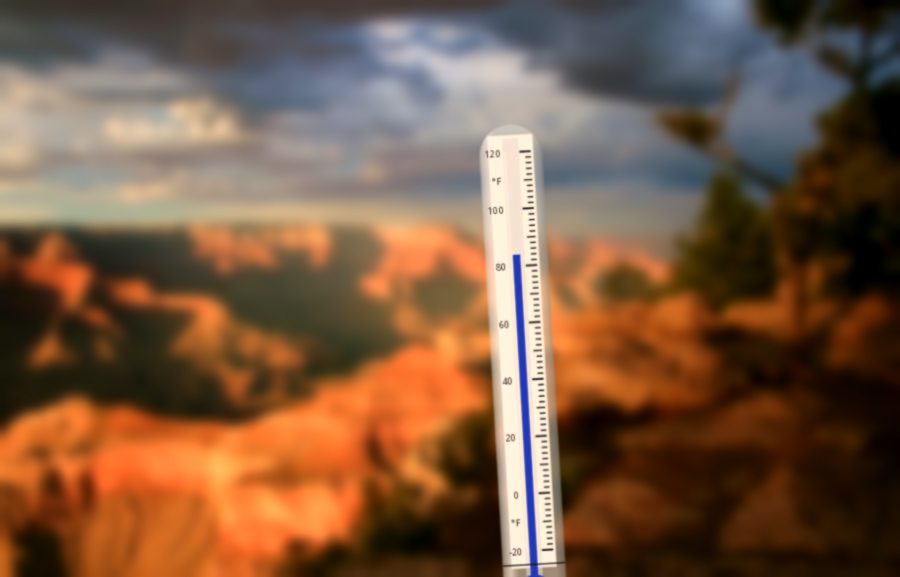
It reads 84 °F
